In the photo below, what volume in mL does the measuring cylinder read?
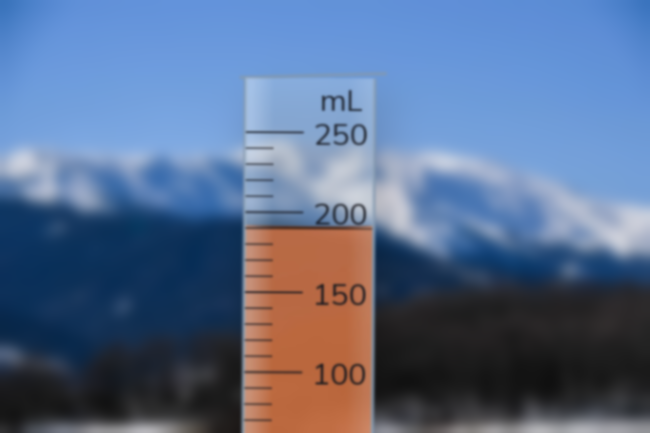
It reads 190 mL
